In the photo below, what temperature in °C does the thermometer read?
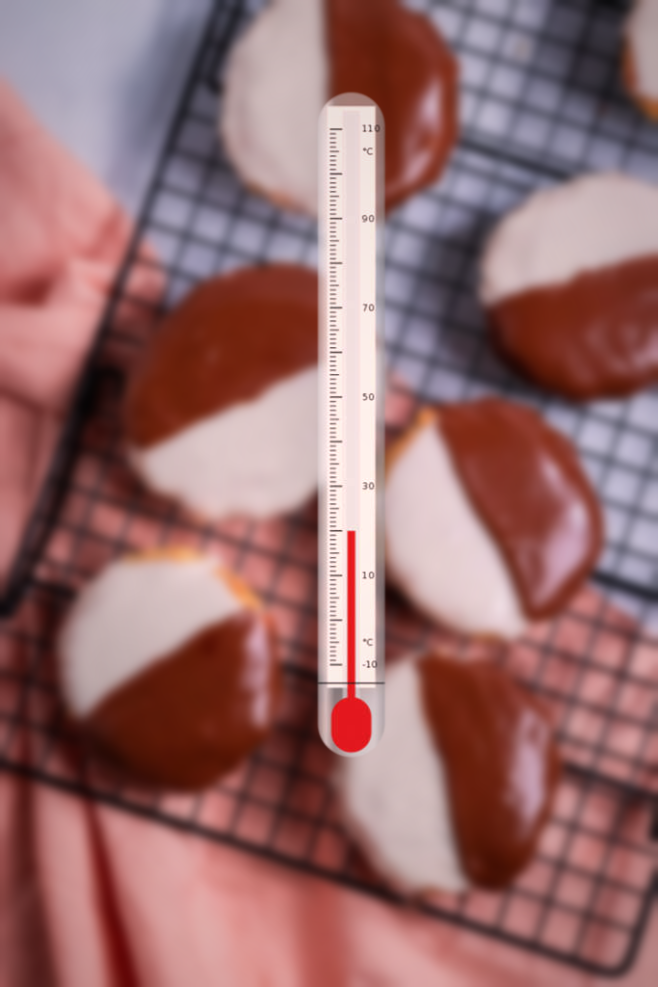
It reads 20 °C
